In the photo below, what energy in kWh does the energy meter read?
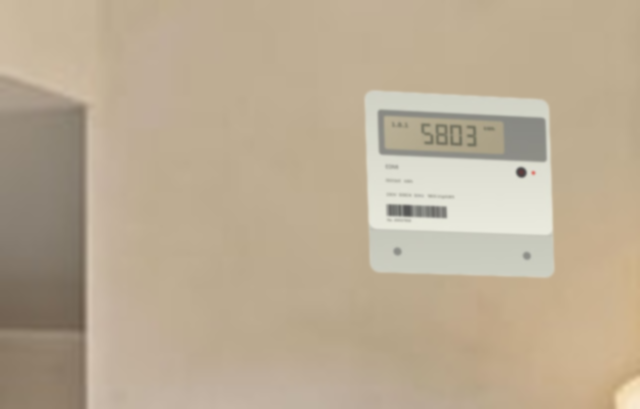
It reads 5803 kWh
